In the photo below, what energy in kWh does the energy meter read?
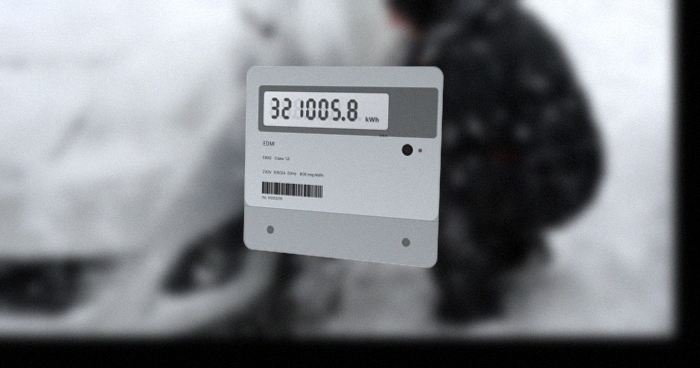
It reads 321005.8 kWh
